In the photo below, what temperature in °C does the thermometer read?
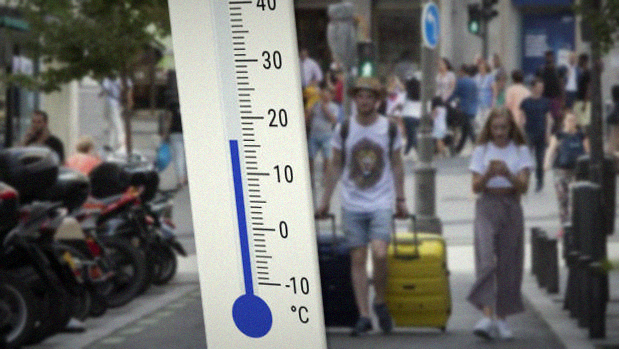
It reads 16 °C
